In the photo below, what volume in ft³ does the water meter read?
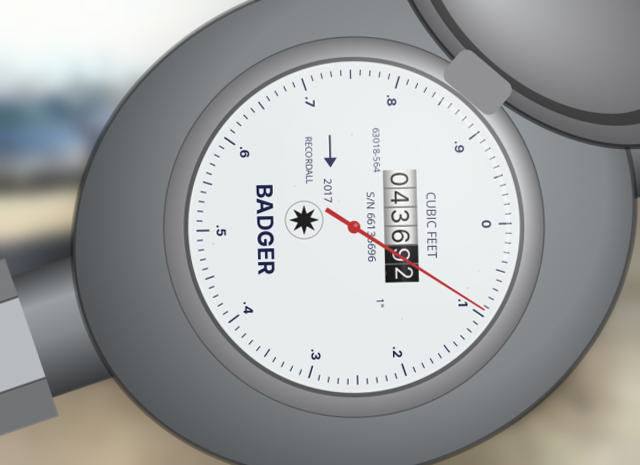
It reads 43692.09 ft³
